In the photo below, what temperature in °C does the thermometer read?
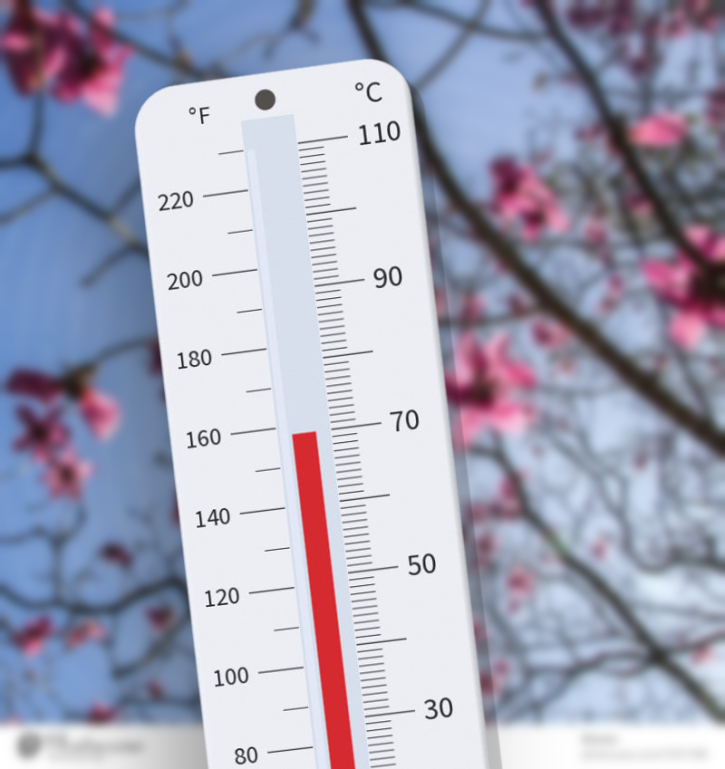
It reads 70 °C
